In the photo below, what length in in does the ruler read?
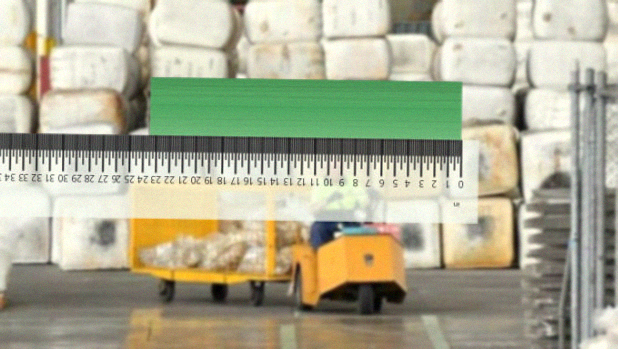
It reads 23.5 in
